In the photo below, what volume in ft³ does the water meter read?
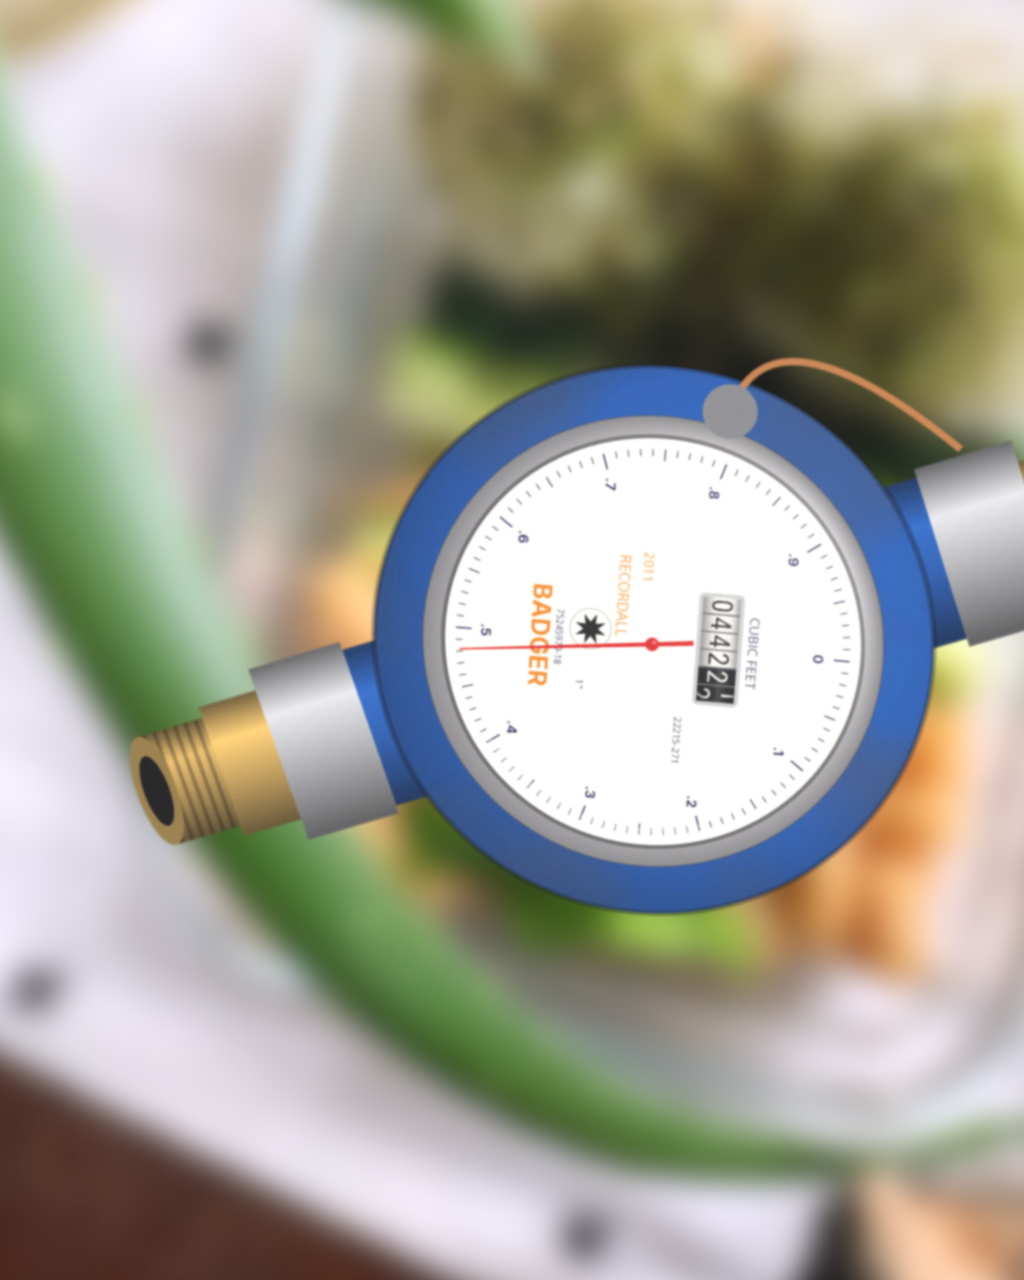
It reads 44221.48 ft³
